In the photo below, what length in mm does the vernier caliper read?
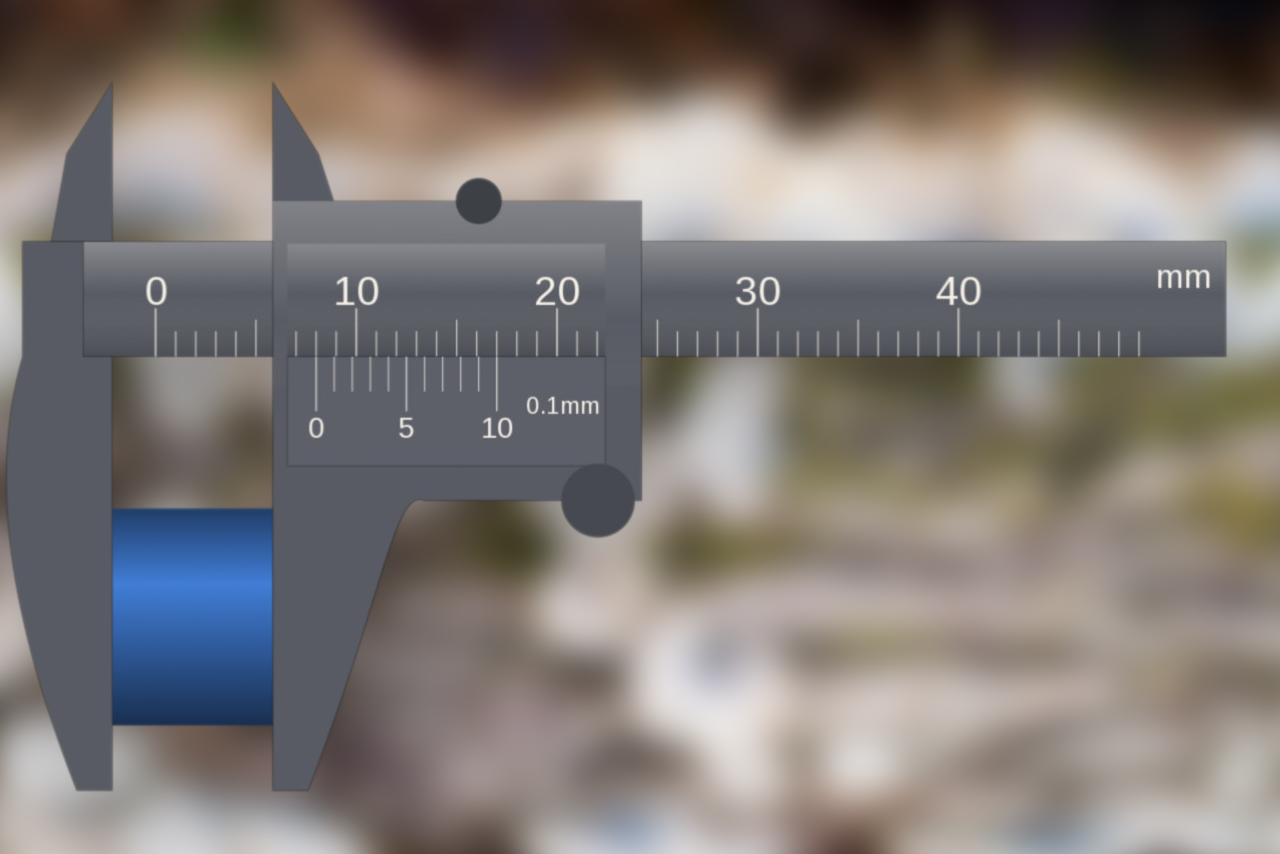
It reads 8.0 mm
